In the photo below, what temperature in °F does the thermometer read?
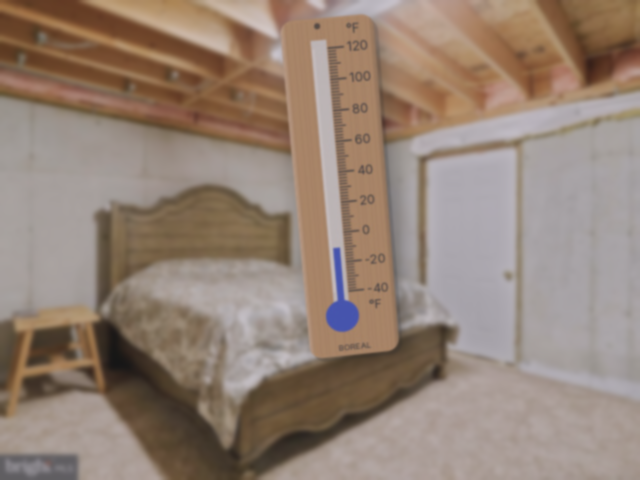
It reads -10 °F
